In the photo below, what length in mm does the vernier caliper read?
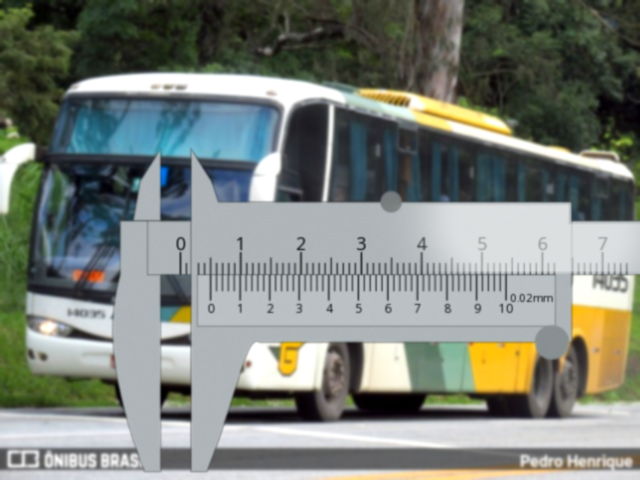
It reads 5.0 mm
